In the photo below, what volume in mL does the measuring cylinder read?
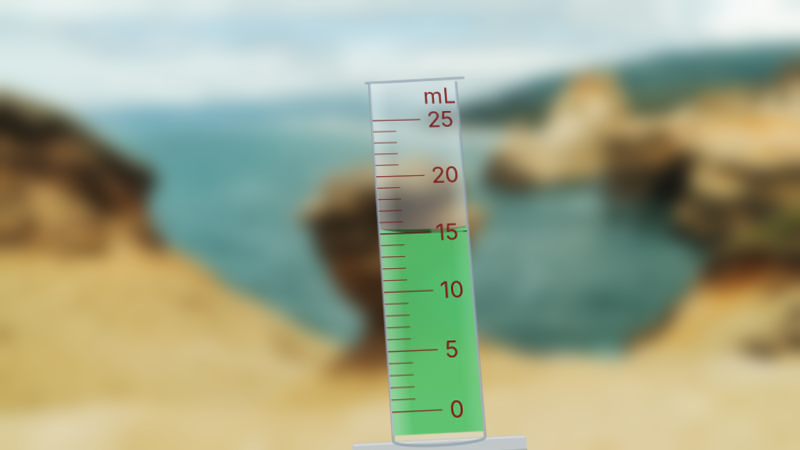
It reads 15 mL
